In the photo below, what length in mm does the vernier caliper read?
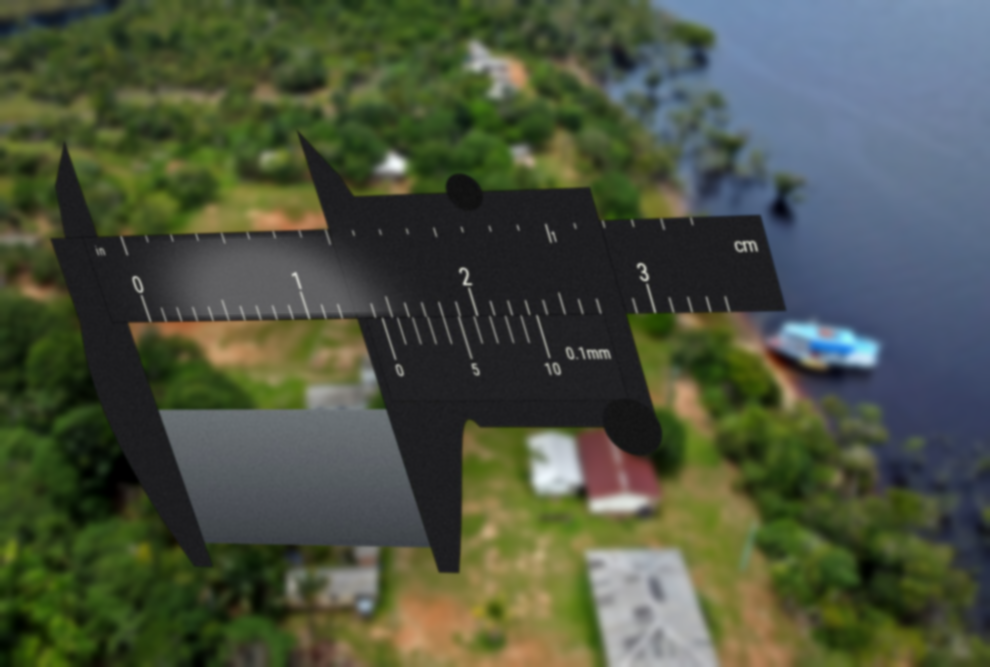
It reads 14.4 mm
